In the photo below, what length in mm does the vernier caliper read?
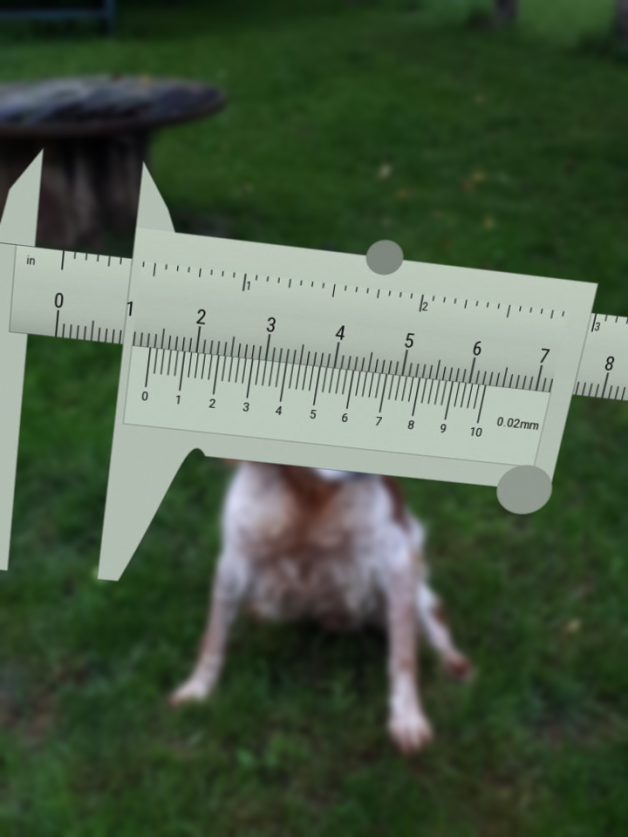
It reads 13.4 mm
